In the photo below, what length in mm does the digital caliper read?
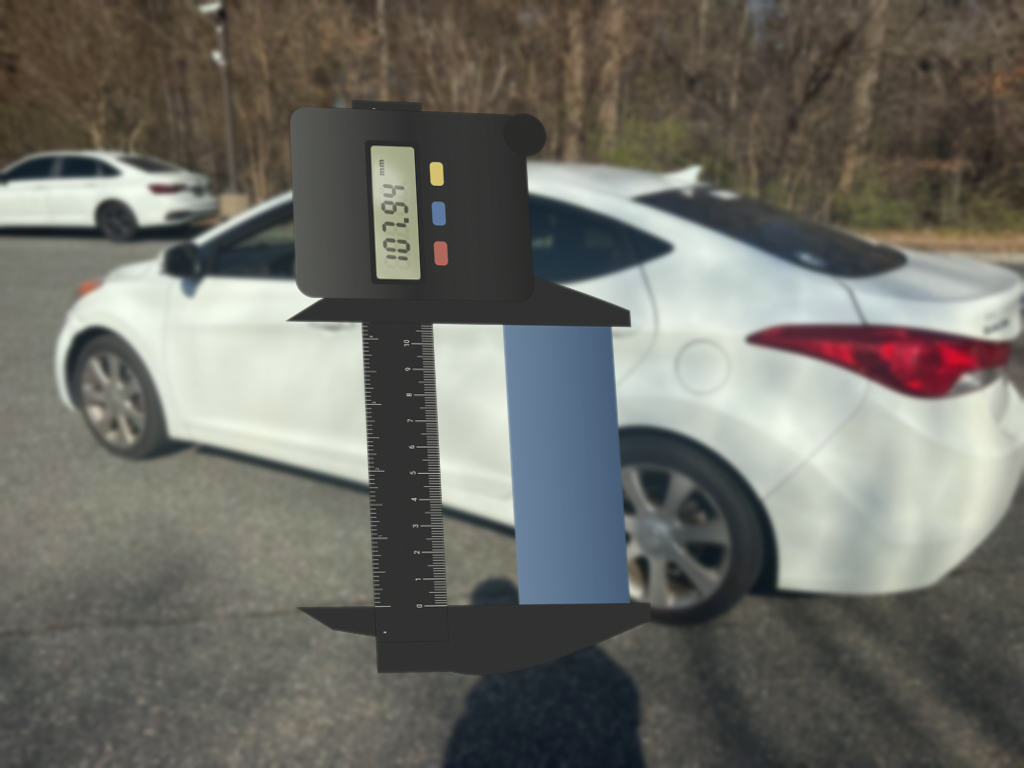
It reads 107.94 mm
